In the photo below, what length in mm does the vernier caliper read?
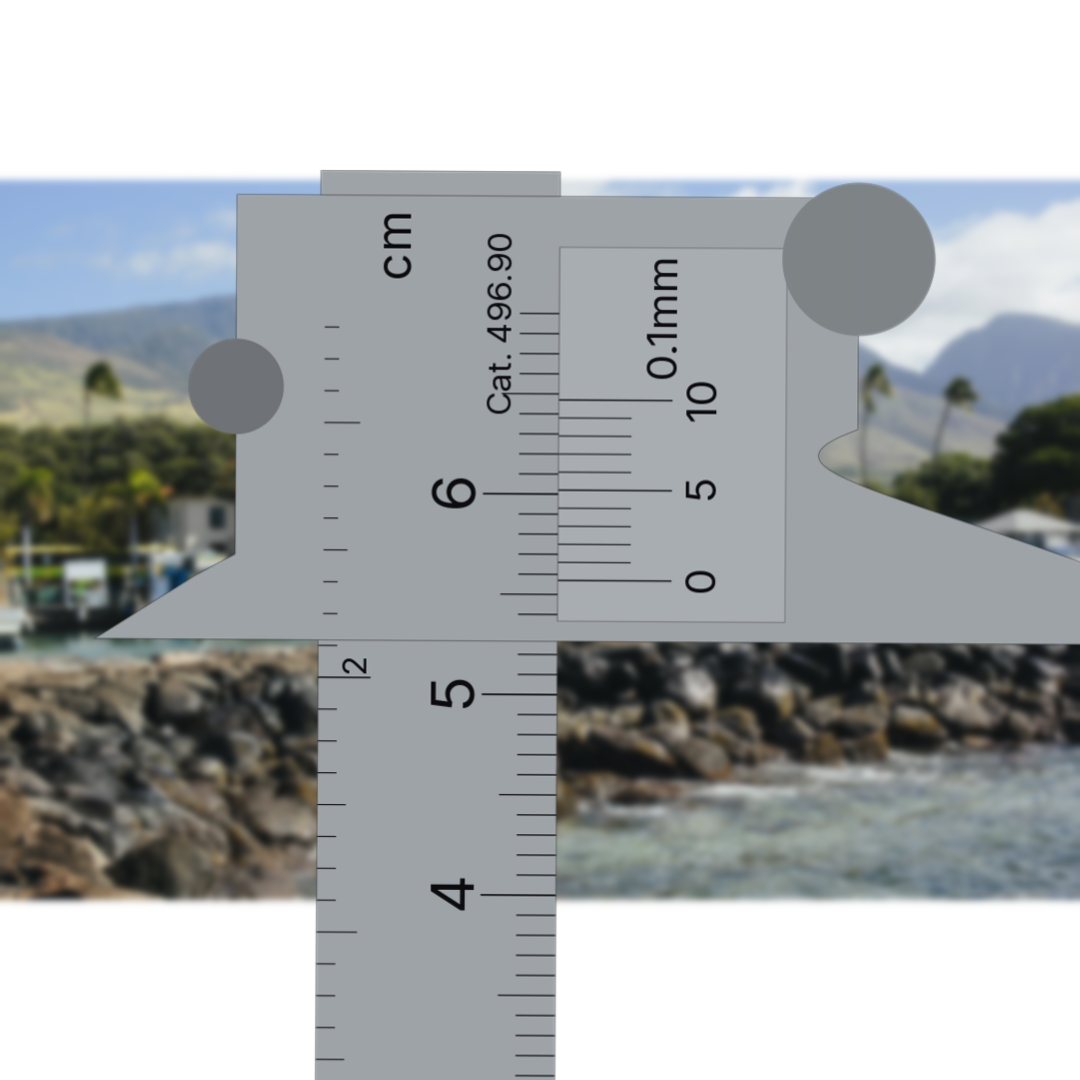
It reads 55.7 mm
